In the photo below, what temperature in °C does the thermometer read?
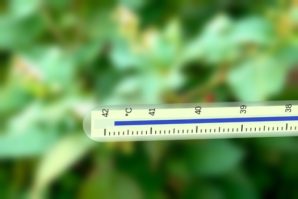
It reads 41.8 °C
